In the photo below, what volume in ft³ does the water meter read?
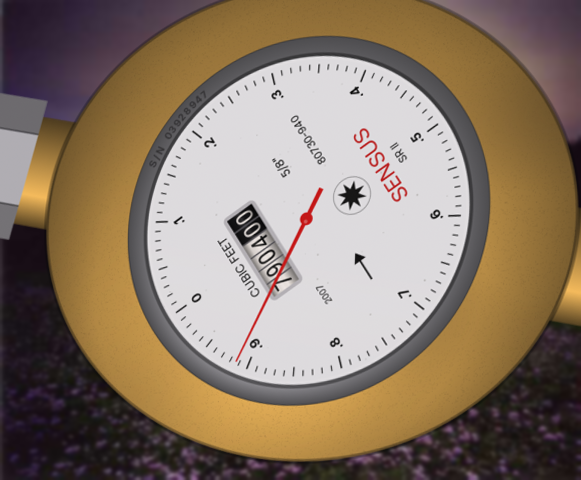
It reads 790399.91 ft³
